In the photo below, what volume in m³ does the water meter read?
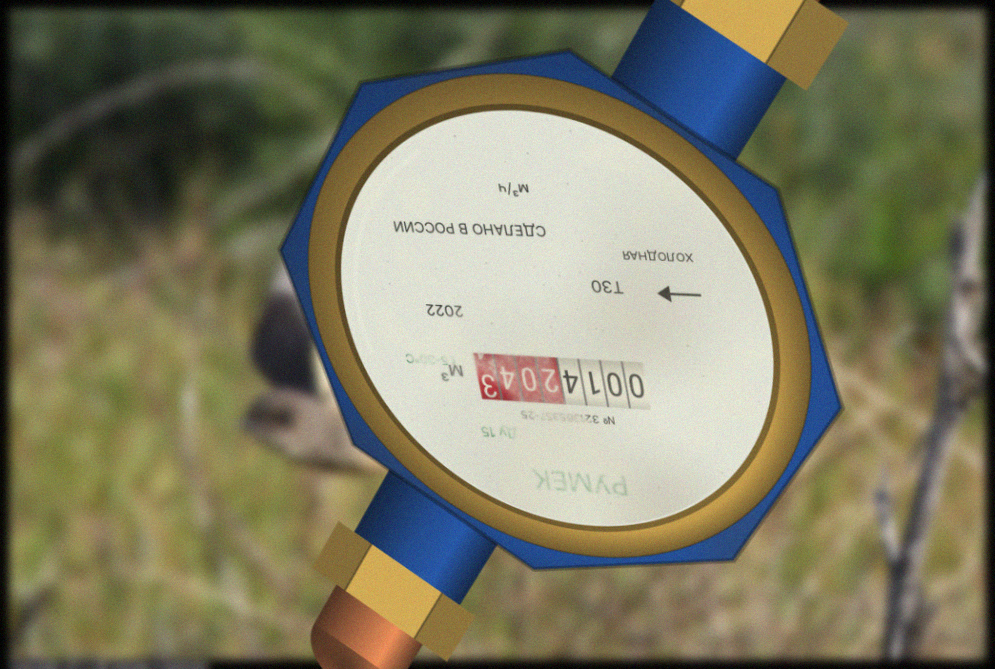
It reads 14.2043 m³
